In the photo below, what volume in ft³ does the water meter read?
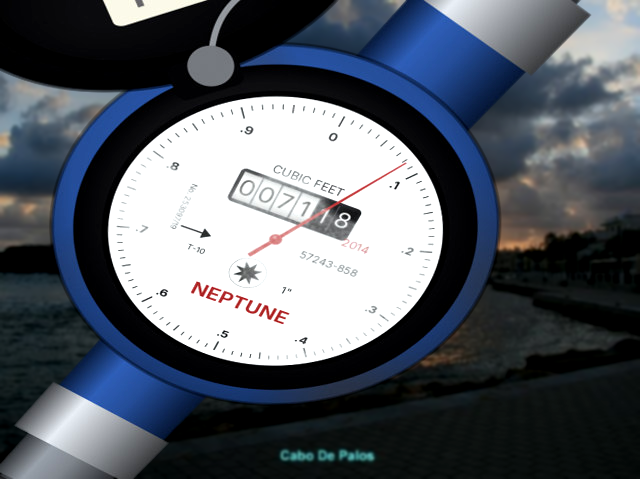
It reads 7118.08 ft³
